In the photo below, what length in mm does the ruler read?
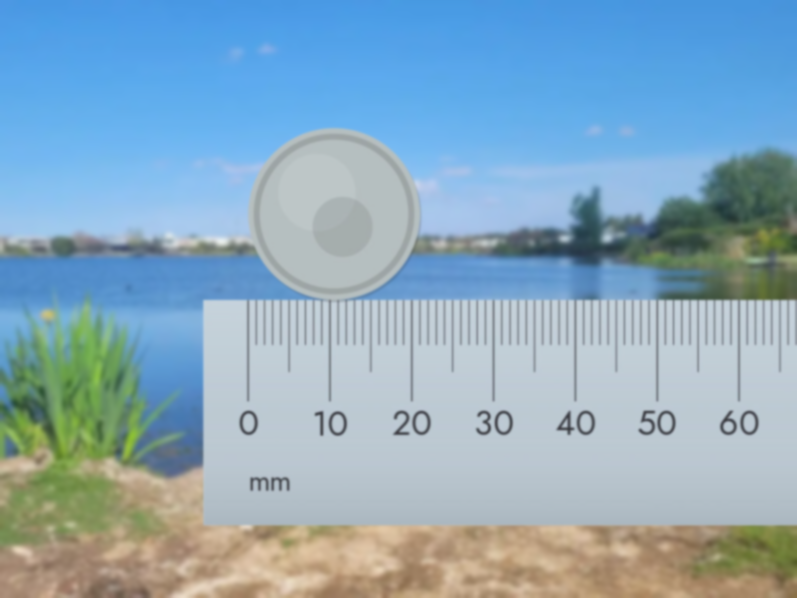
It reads 21 mm
